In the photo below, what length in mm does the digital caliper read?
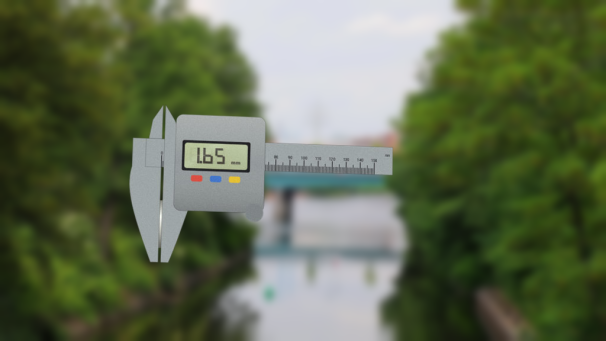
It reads 1.65 mm
